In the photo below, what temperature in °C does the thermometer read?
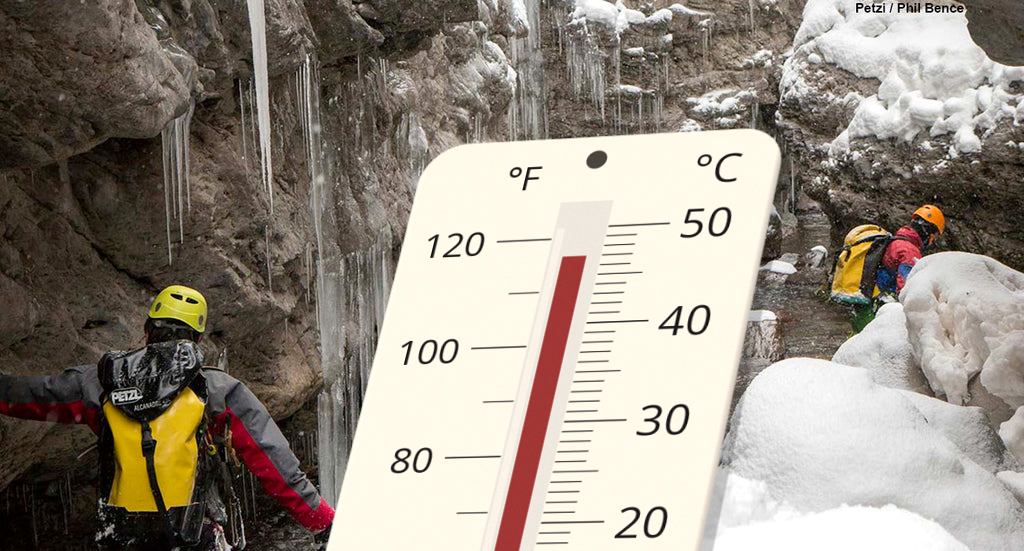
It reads 47 °C
